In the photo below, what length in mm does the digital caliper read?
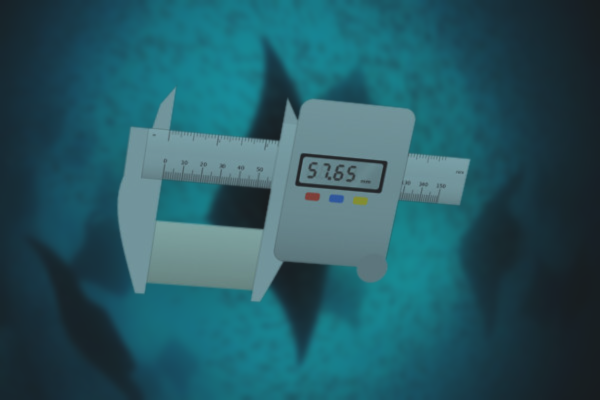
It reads 57.65 mm
